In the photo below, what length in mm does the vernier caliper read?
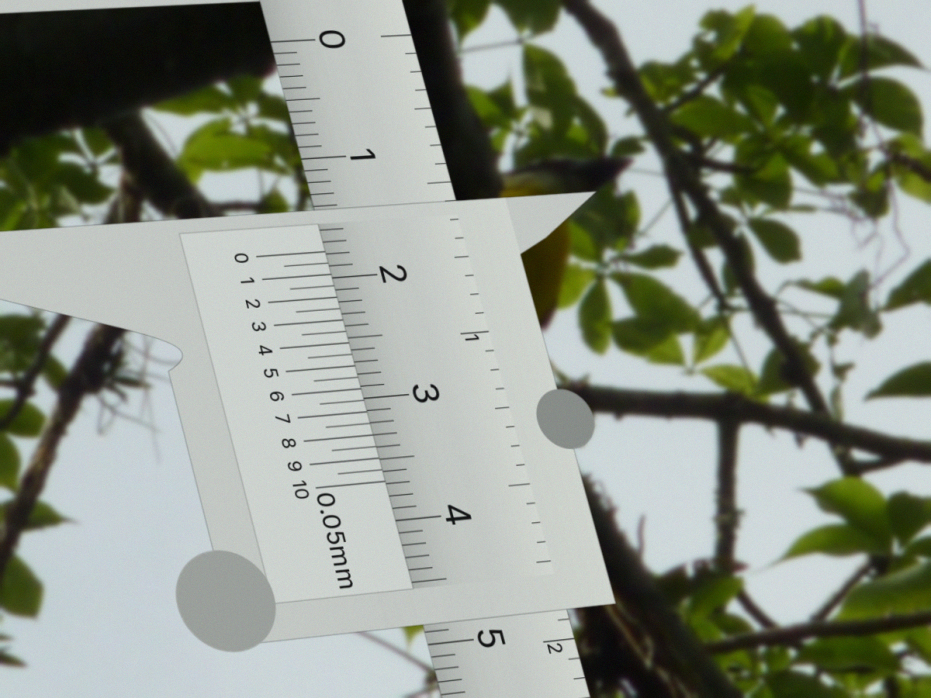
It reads 17.8 mm
